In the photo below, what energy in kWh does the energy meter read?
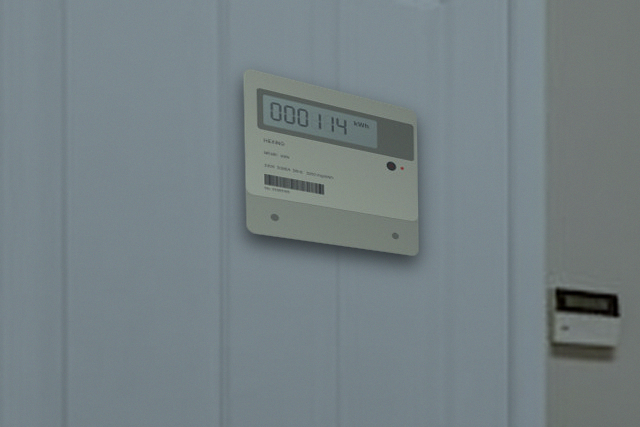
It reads 114 kWh
